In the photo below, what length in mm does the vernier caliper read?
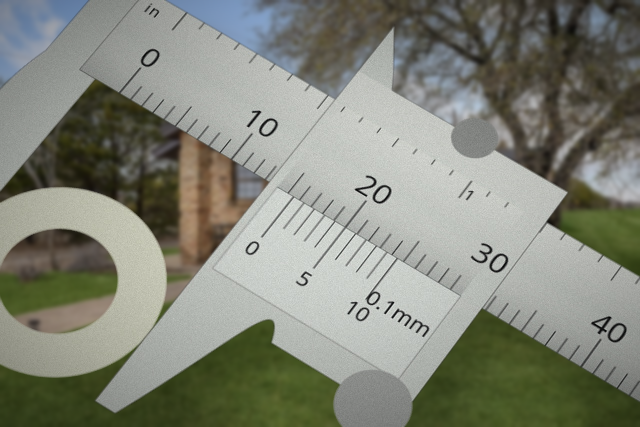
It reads 15.5 mm
